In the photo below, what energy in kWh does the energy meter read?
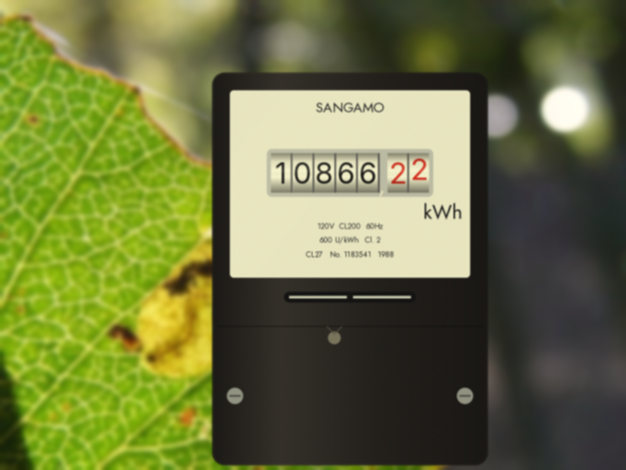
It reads 10866.22 kWh
